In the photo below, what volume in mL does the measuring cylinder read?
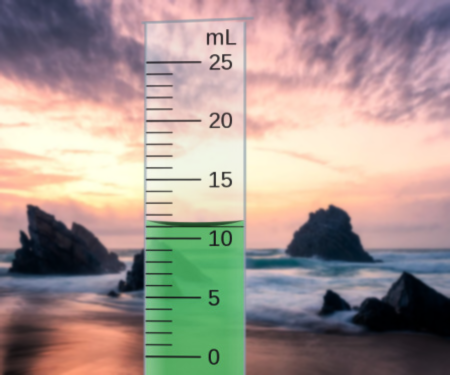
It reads 11 mL
